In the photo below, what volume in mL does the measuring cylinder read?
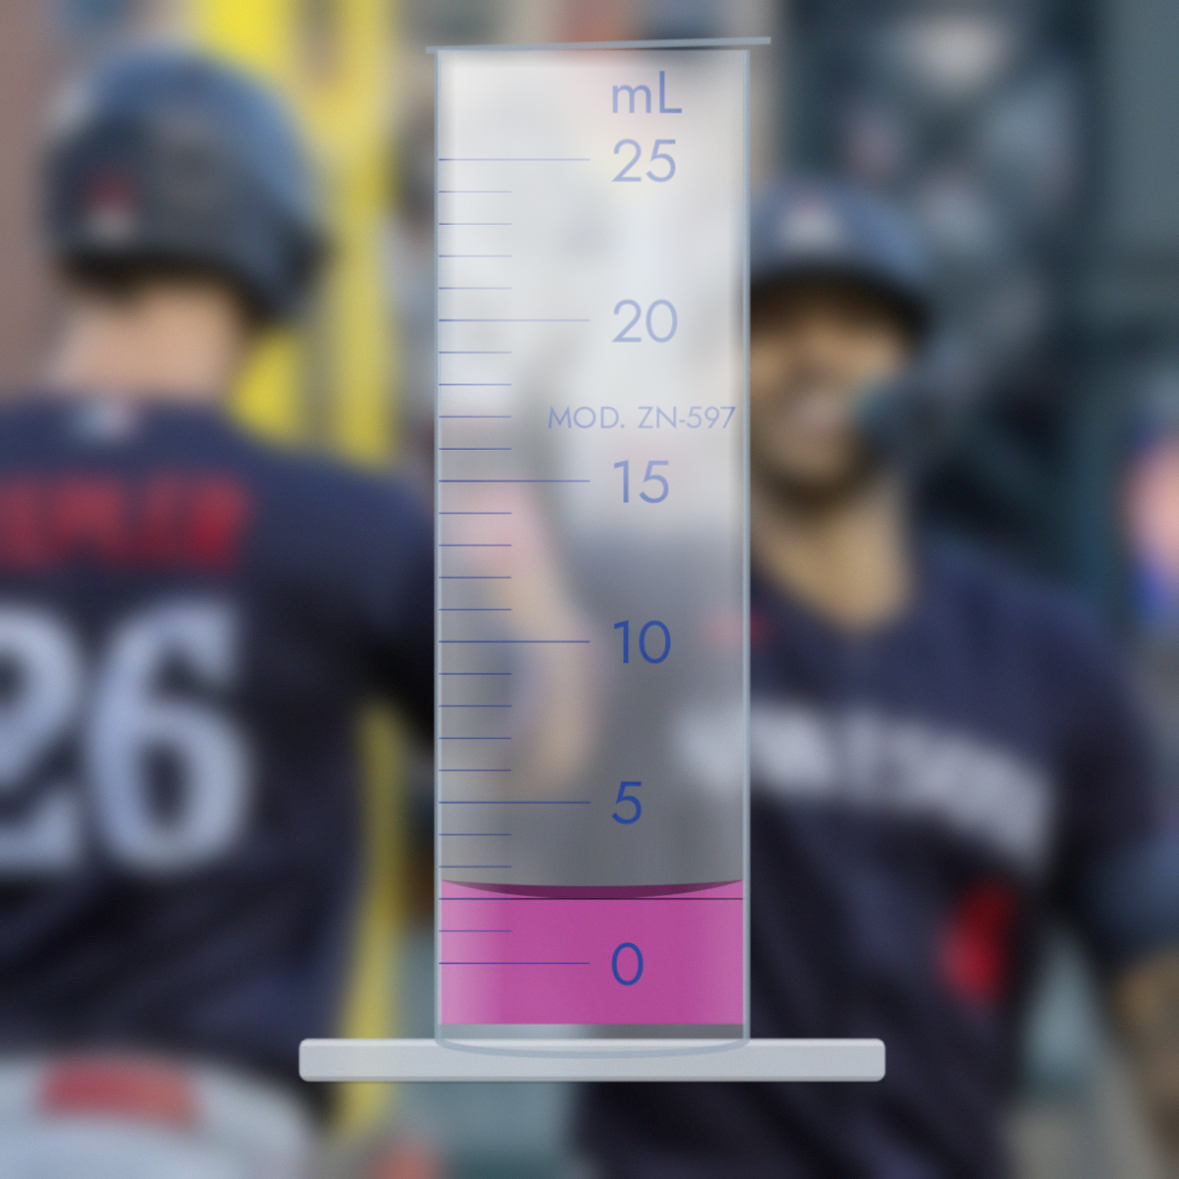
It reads 2 mL
